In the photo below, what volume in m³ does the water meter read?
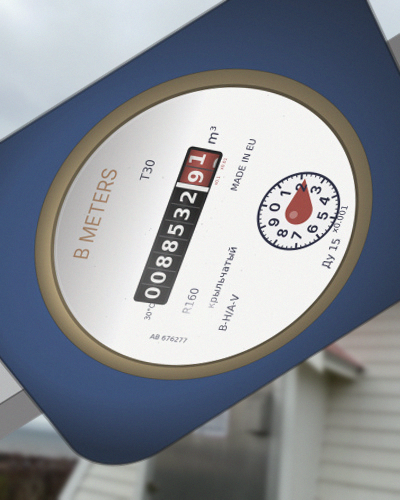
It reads 88532.912 m³
